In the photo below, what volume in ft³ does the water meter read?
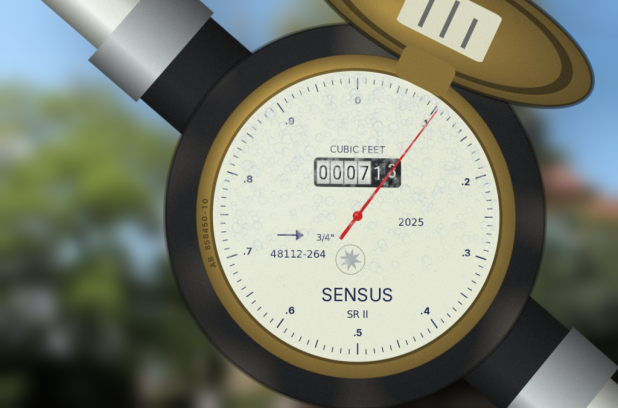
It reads 713.10 ft³
